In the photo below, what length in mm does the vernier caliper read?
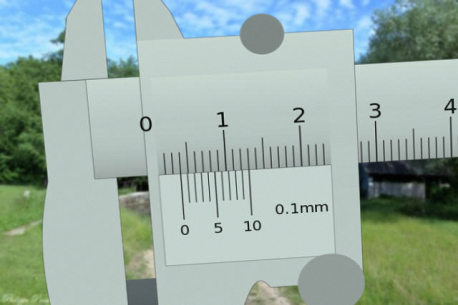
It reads 4.0 mm
